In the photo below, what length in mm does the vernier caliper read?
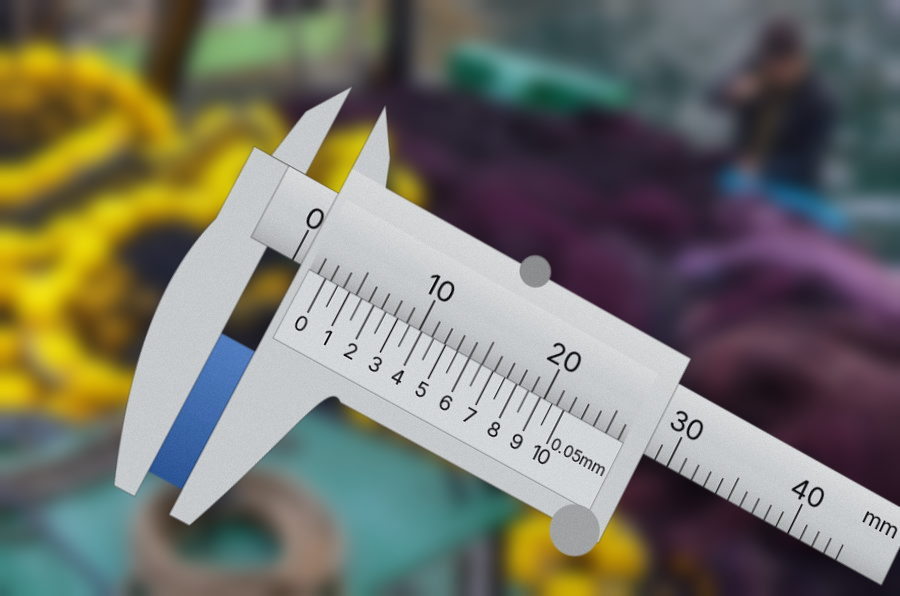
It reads 2.6 mm
